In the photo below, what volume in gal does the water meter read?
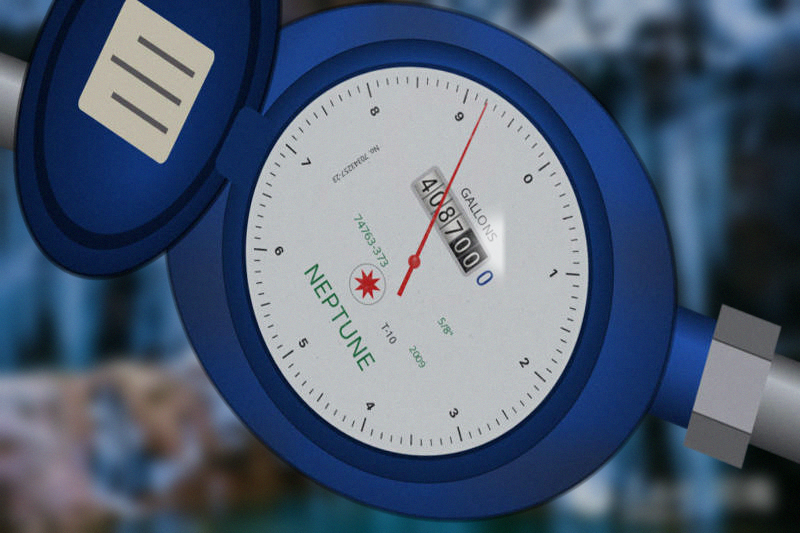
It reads 4086999.2 gal
